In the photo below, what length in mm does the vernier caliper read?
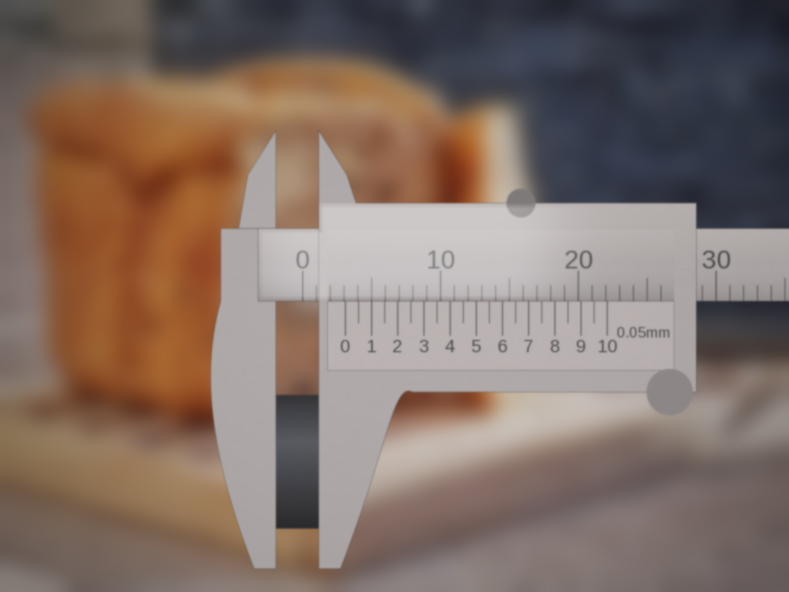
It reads 3.1 mm
